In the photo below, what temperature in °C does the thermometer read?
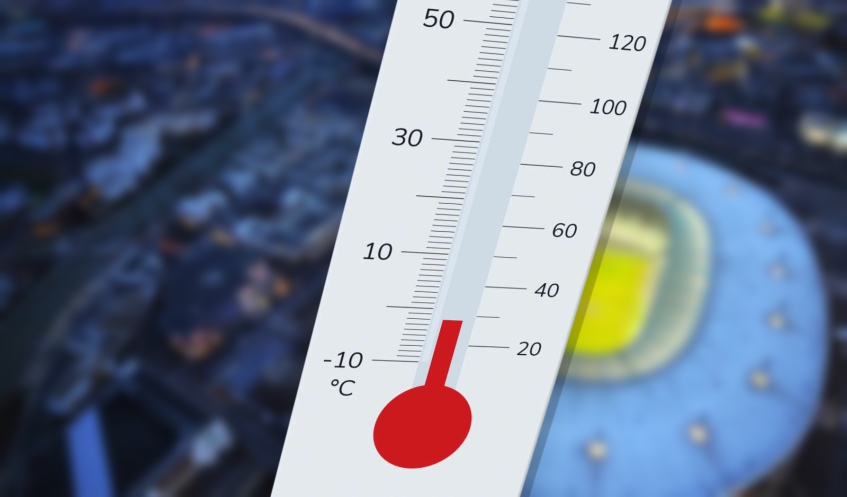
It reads -2 °C
